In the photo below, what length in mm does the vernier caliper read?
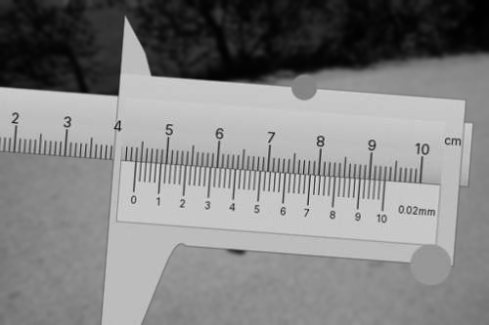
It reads 44.0 mm
